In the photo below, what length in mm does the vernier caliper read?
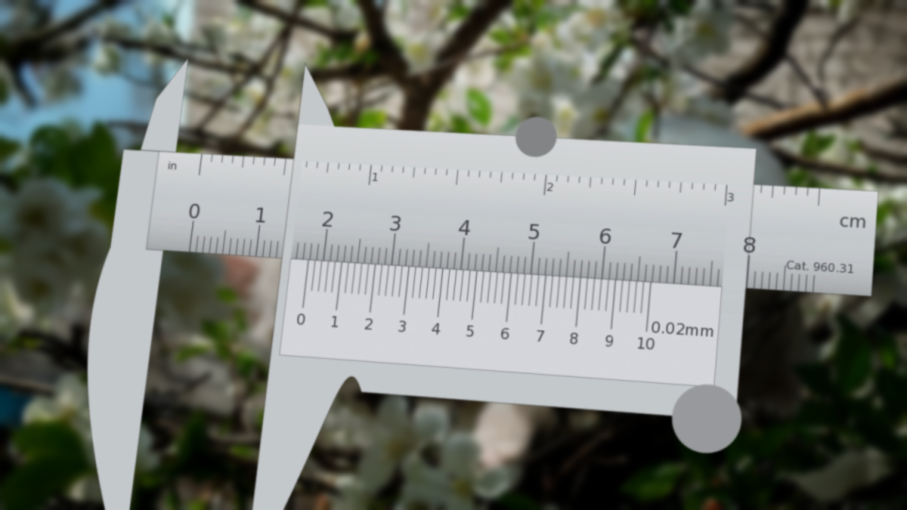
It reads 17.8 mm
